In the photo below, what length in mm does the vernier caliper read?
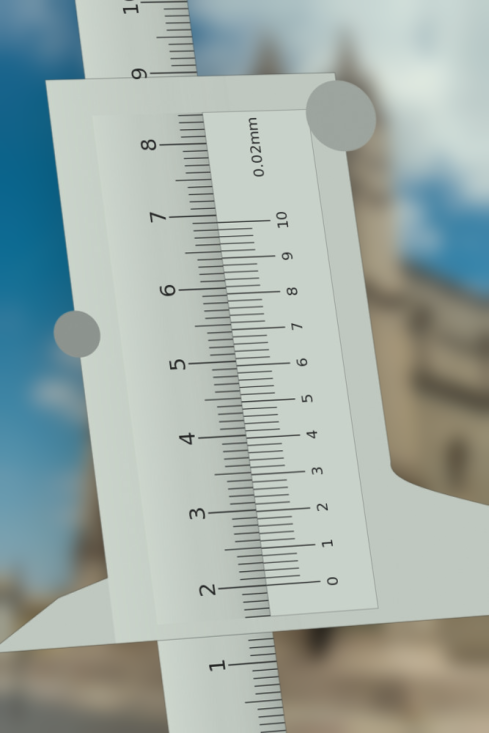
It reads 20.0 mm
